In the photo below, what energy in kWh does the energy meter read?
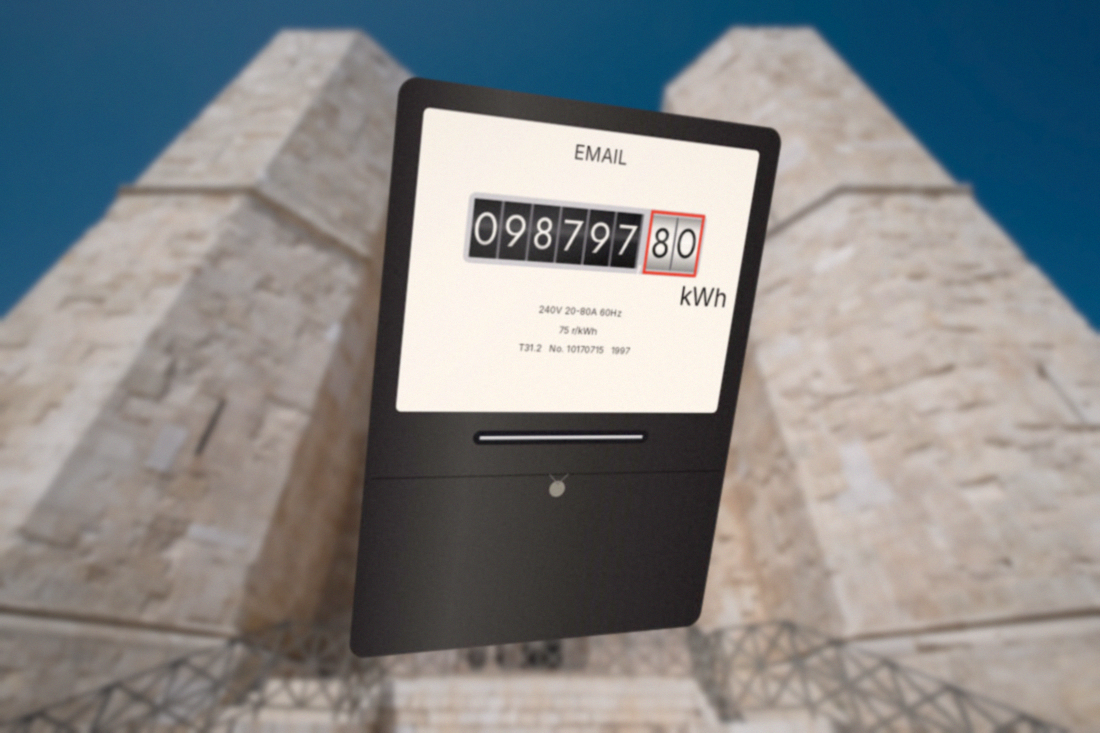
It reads 98797.80 kWh
